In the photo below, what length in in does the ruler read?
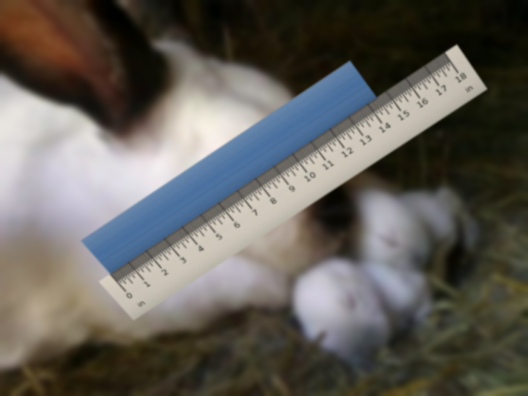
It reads 14.5 in
